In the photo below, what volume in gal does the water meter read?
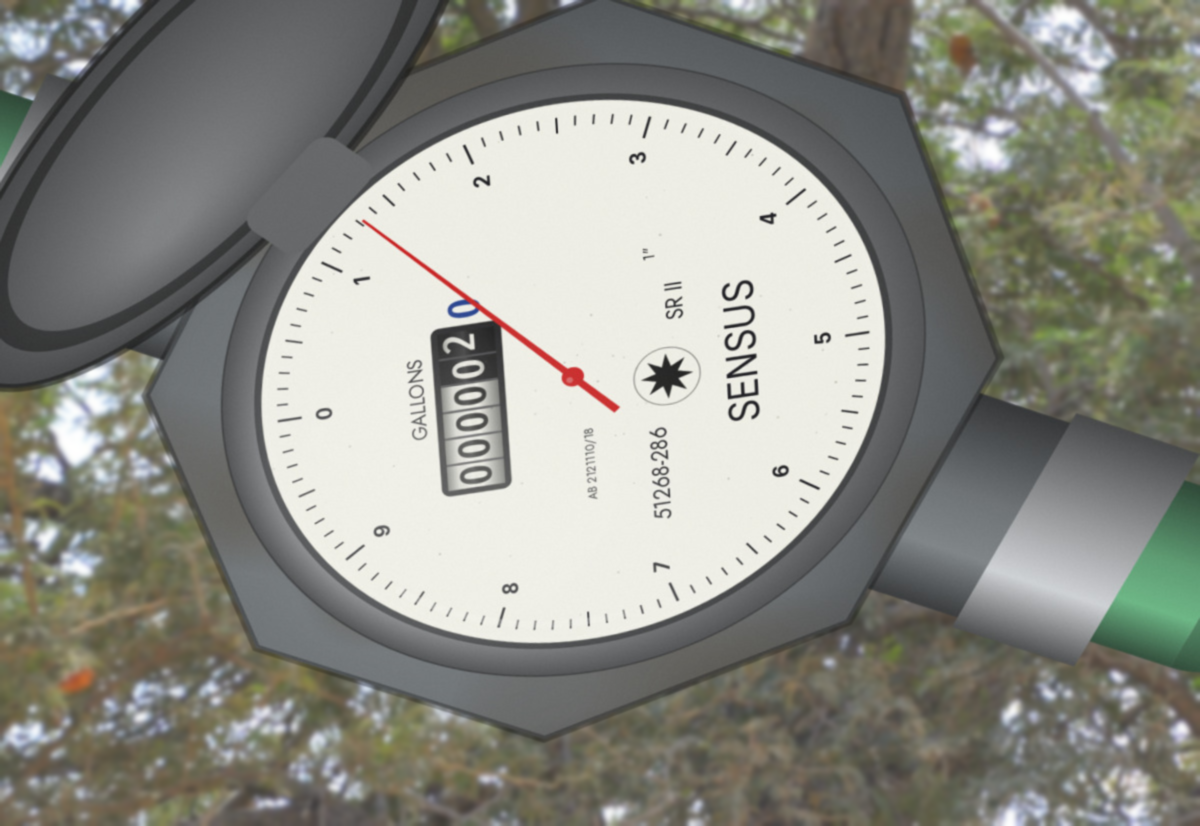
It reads 21.3 gal
